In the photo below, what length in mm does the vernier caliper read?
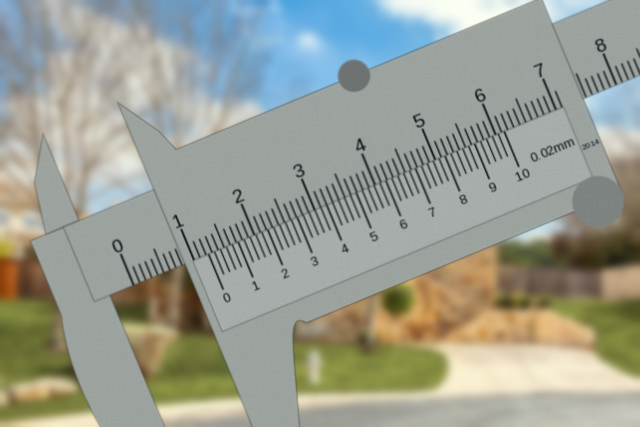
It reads 12.4 mm
